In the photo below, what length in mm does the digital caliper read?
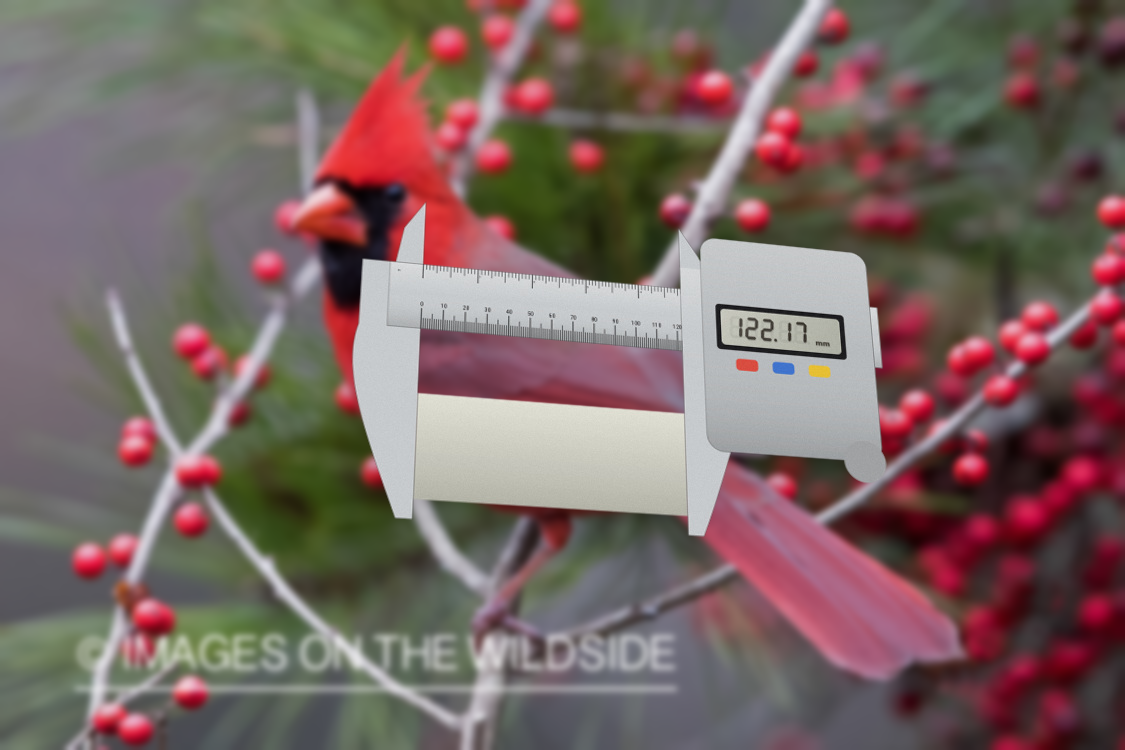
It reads 122.17 mm
